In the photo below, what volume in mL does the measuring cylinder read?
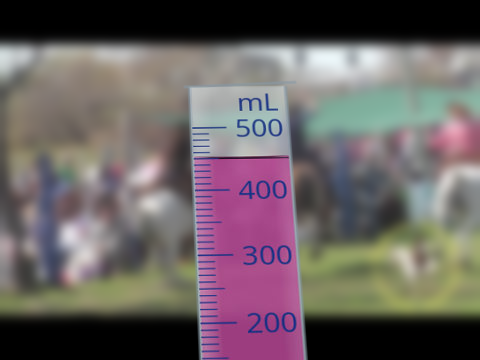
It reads 450 mL
